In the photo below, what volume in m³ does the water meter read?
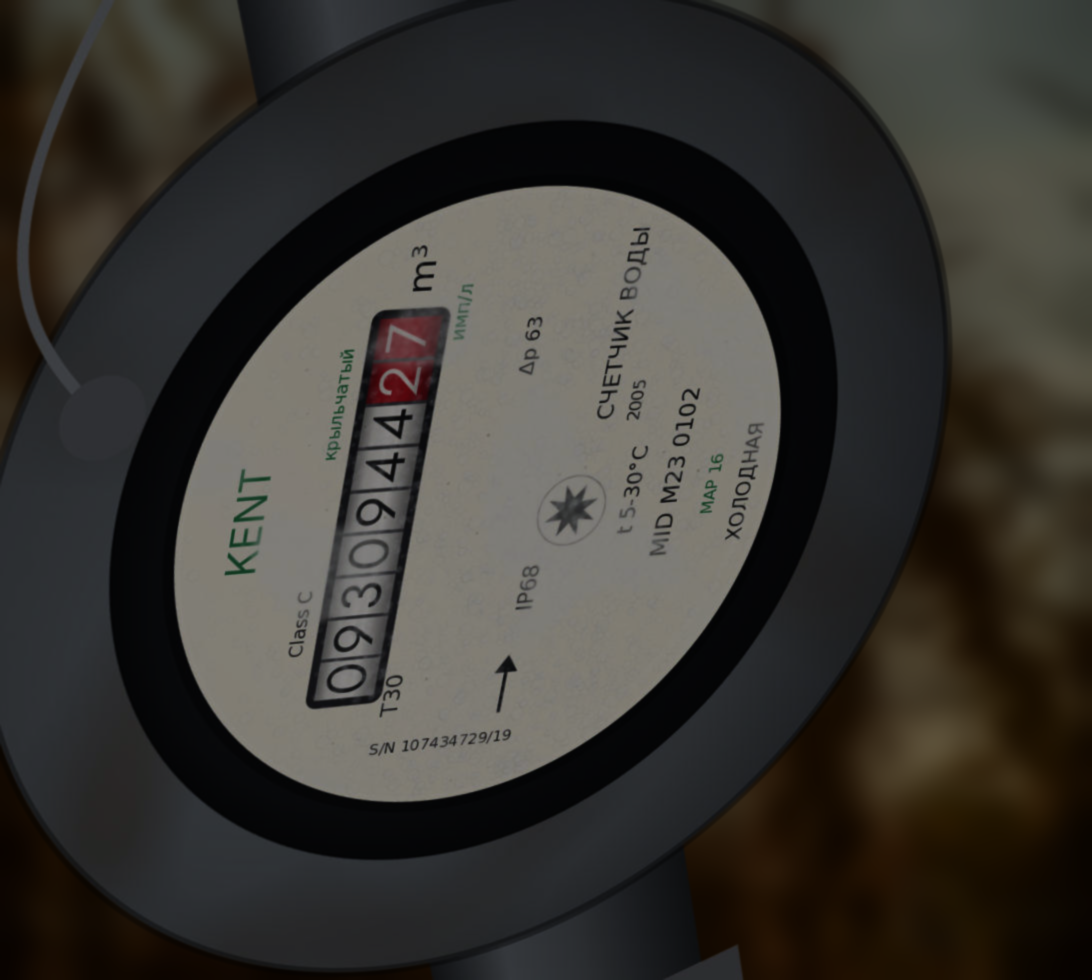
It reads 930944.27 m³
